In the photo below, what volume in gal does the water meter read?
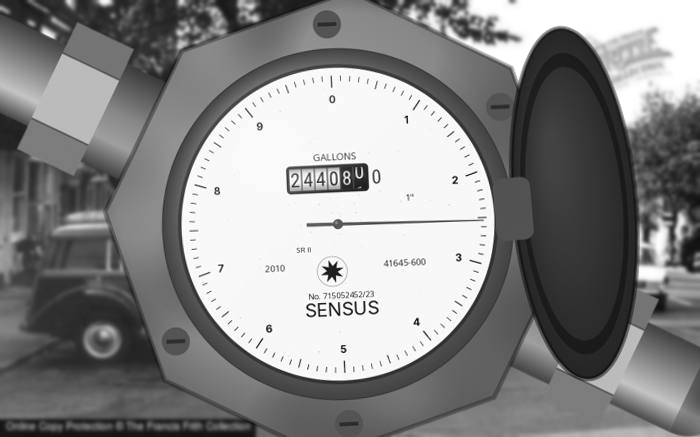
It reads 2440802.5 gal
